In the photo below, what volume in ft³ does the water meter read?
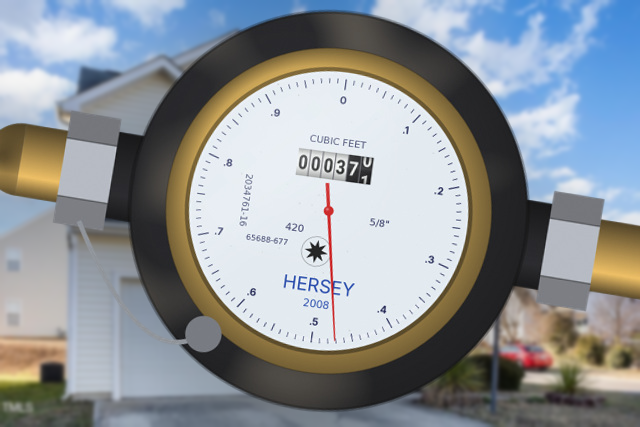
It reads 370.47 ft³
